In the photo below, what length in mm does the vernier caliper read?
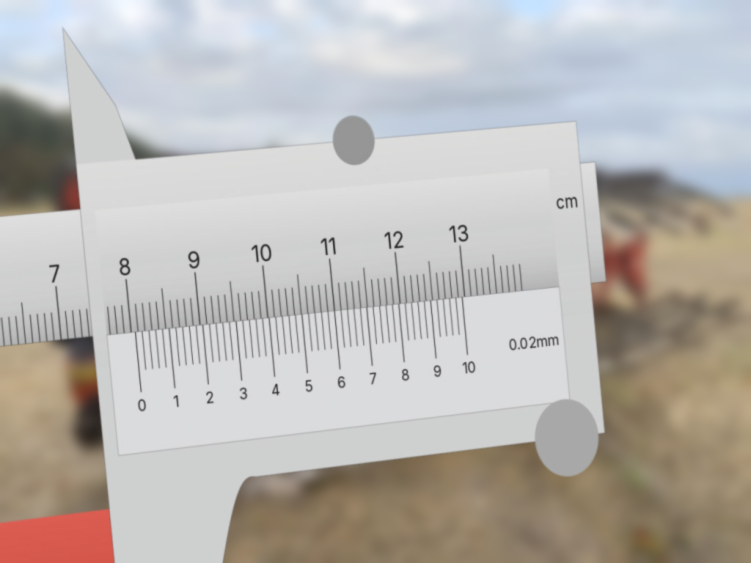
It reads 80.6 mm
